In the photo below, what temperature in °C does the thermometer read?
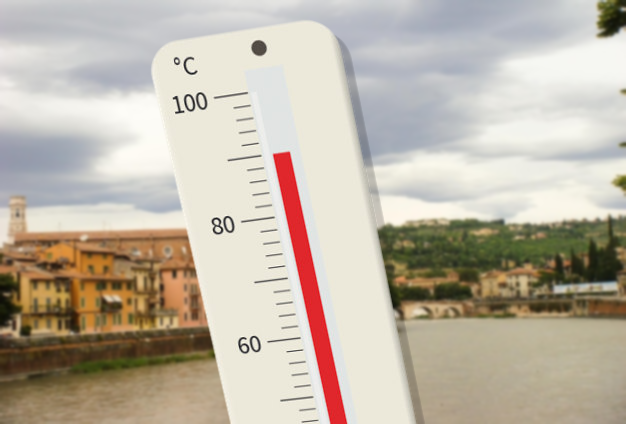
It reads 90 °C
